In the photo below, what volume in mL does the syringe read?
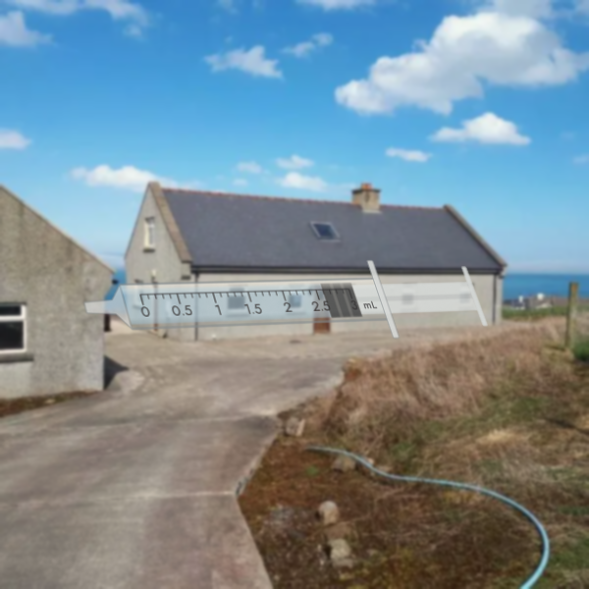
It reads 2.6 mL
